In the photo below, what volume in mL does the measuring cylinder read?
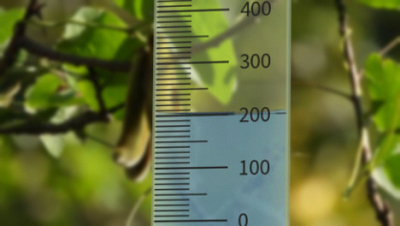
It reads 200 mL
